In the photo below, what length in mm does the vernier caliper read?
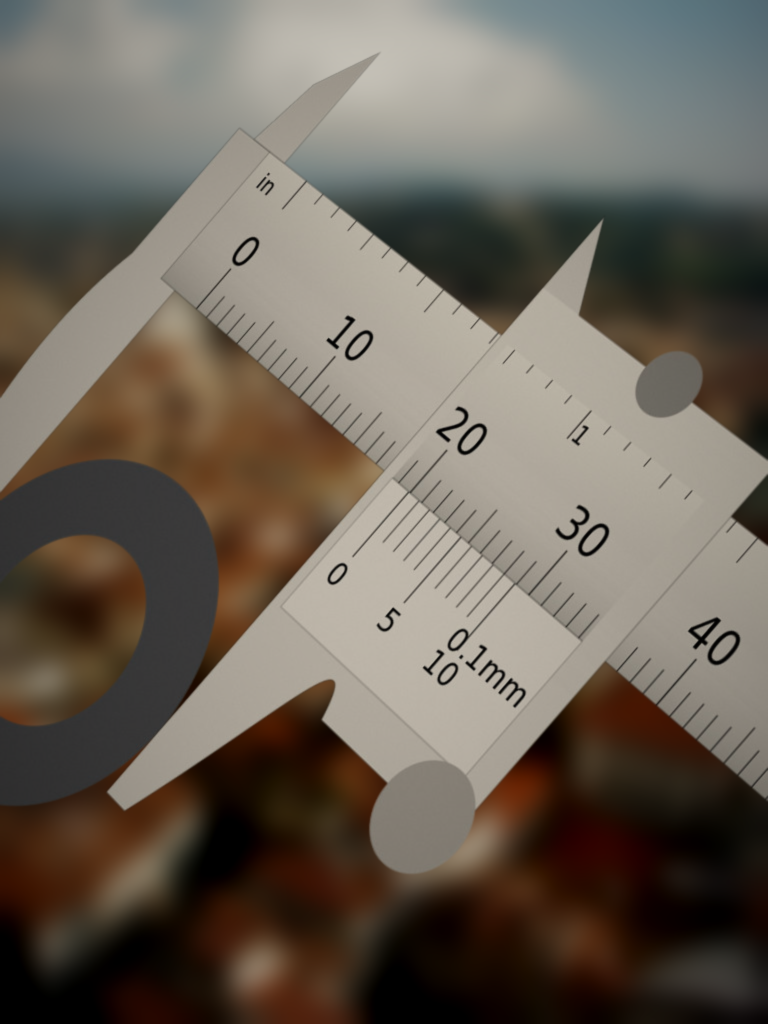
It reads 19.9 mm
